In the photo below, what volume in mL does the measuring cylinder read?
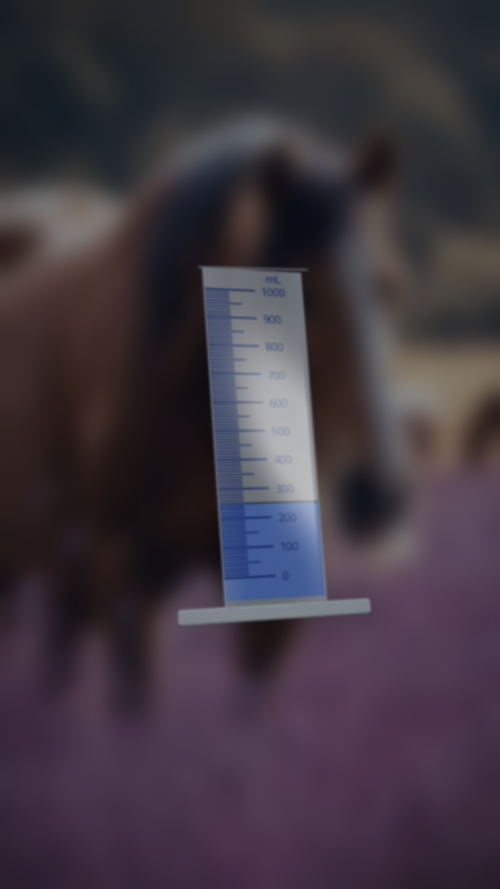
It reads 250 mL
